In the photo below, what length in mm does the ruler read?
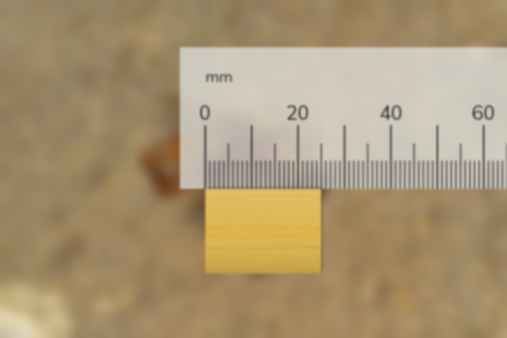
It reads 25 mm
